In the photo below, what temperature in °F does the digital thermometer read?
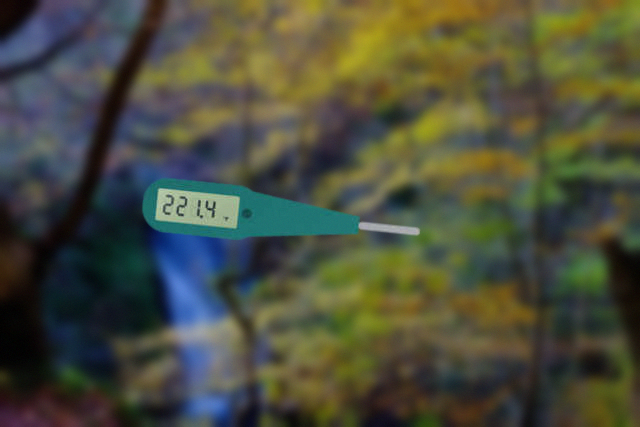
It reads 221.4 °F
